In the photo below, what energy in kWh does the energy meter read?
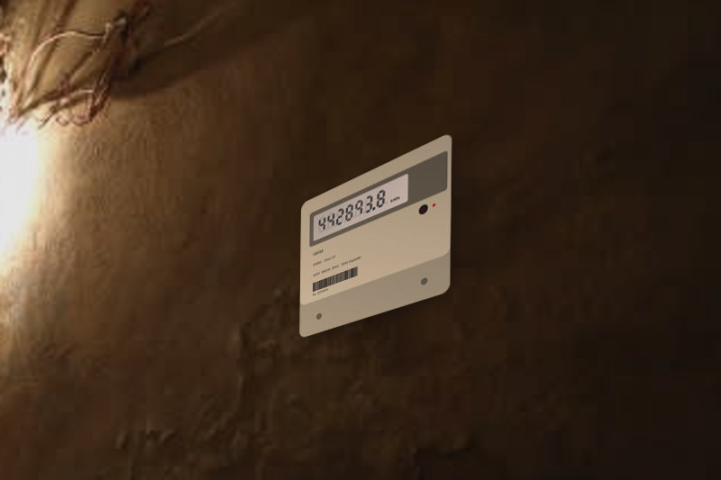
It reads 442893.8 kWh
